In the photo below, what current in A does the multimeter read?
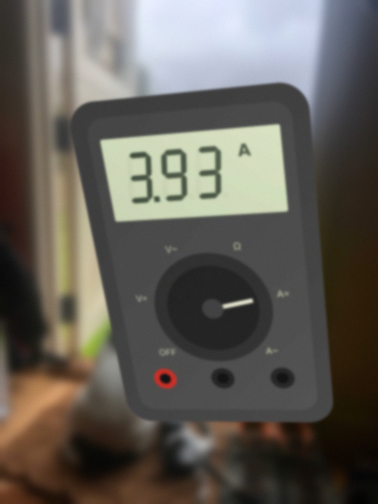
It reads 3.93 A
